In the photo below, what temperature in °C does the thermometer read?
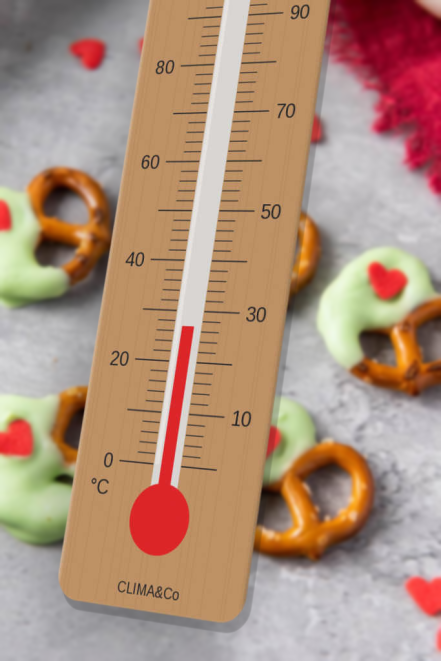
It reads 27 °C
